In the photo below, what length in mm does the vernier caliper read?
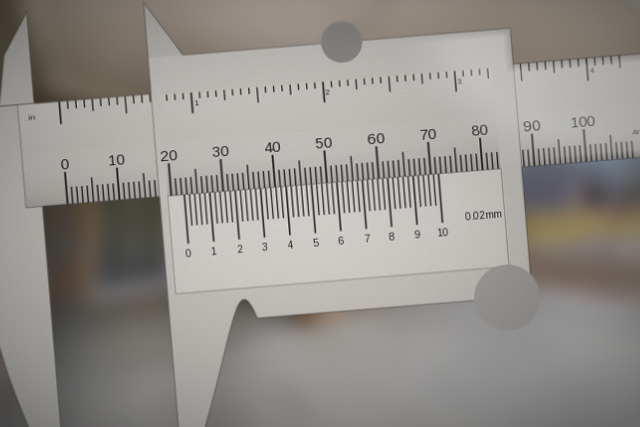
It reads 22.5 mm
